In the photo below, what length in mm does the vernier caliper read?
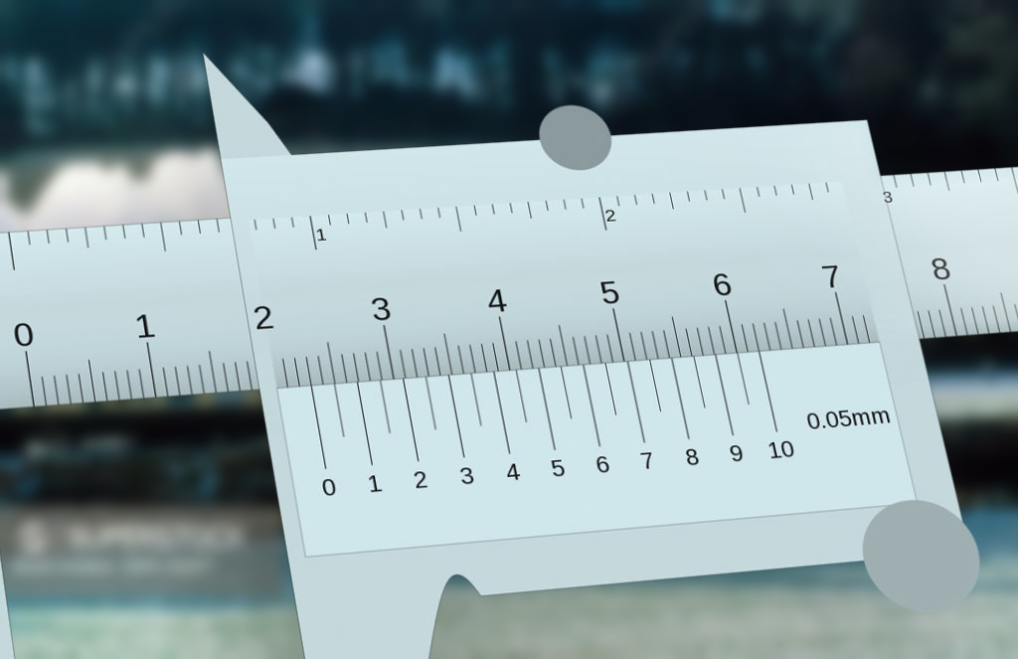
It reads 23.0 mm
